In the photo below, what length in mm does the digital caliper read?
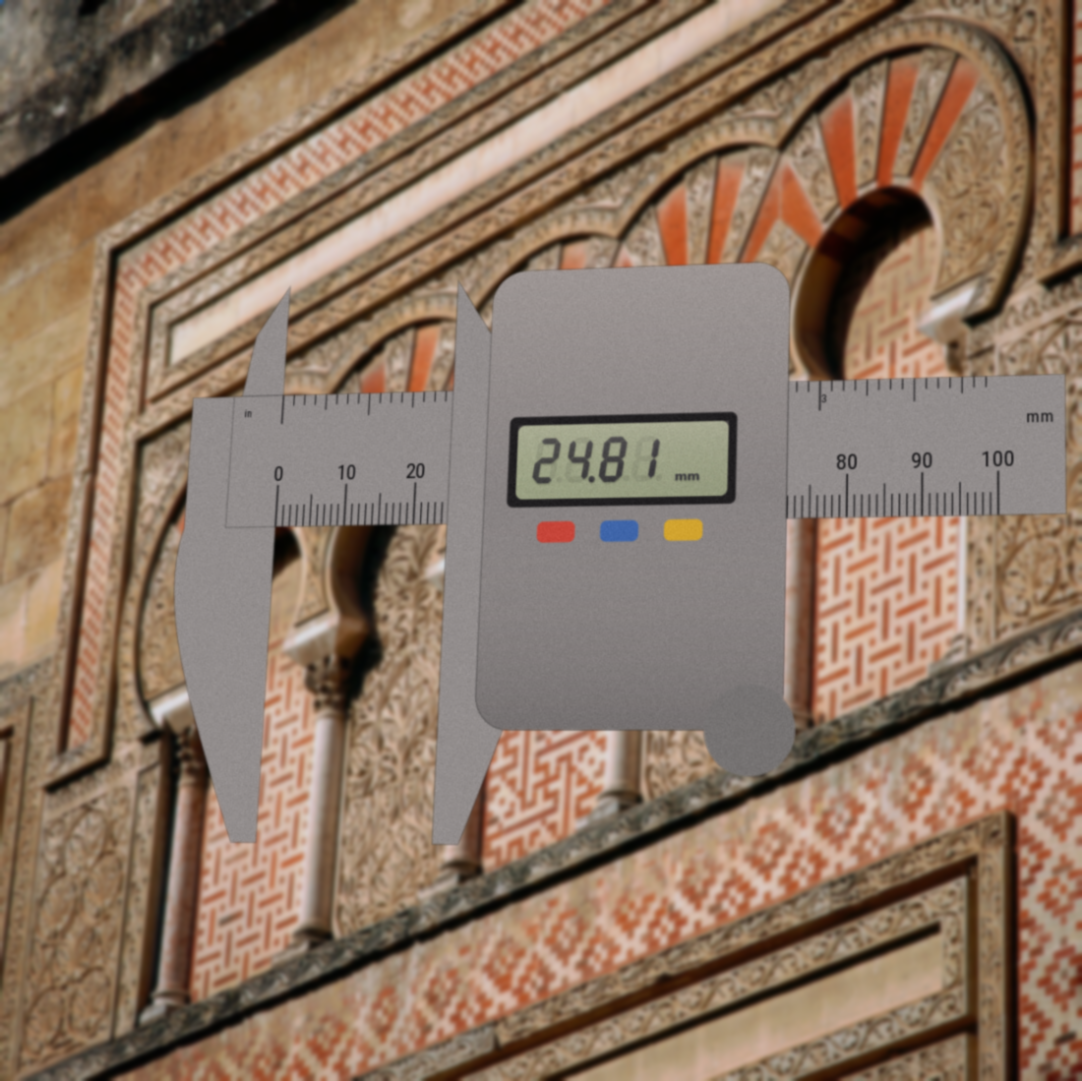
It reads 24.81 mm
